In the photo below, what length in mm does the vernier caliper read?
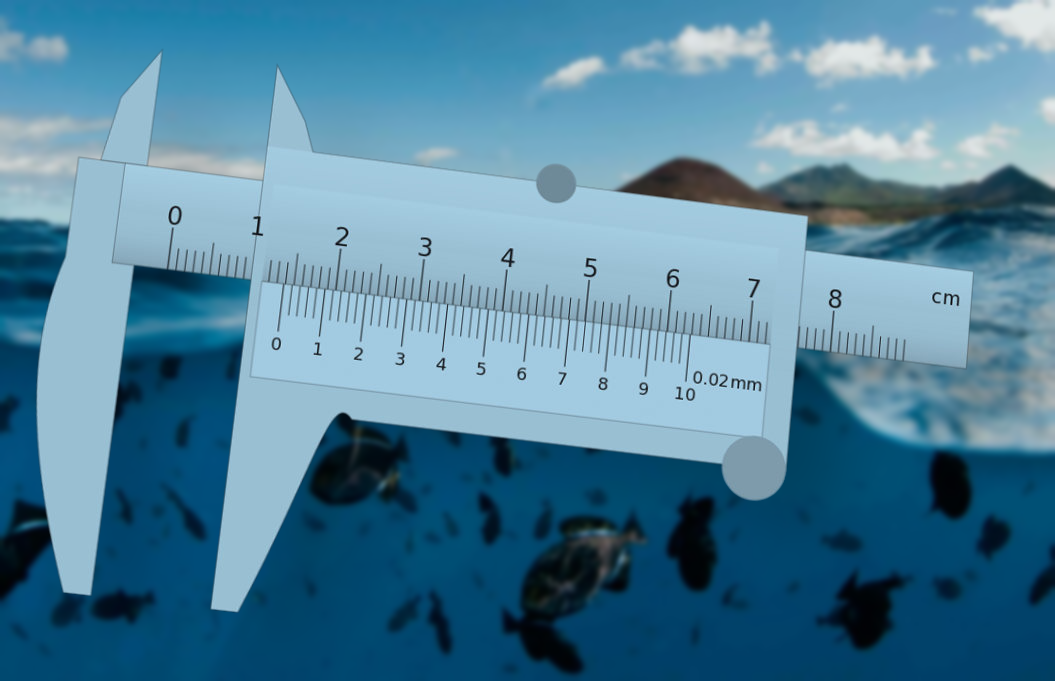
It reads 13.8 mm
